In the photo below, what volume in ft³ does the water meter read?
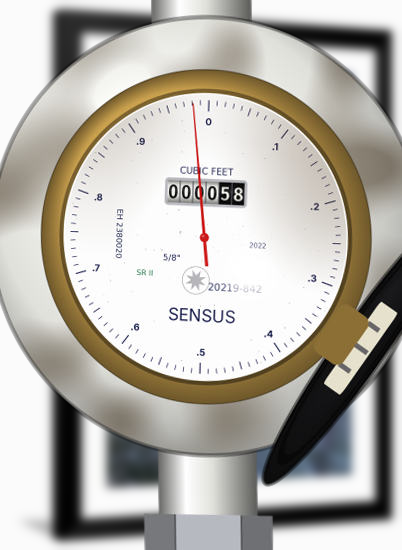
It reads 57.98 ft³
